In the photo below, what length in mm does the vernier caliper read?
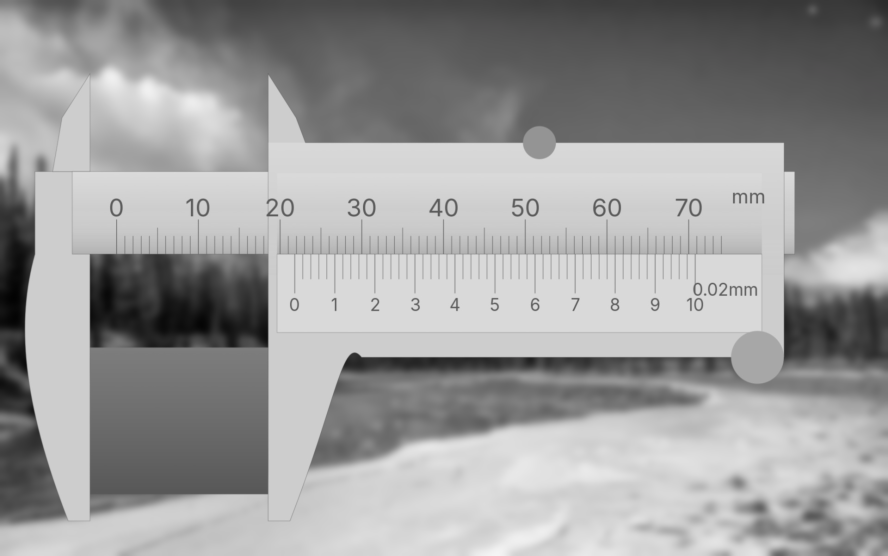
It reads 21.8 mm
